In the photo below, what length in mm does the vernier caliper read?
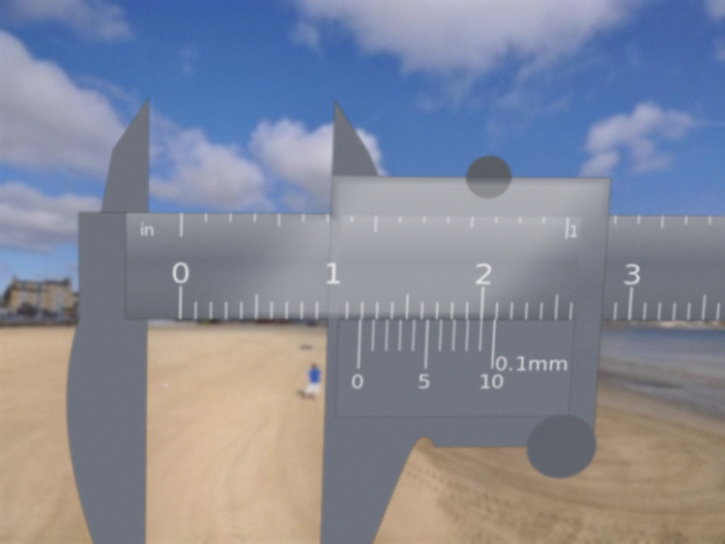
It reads 11.9 mm
